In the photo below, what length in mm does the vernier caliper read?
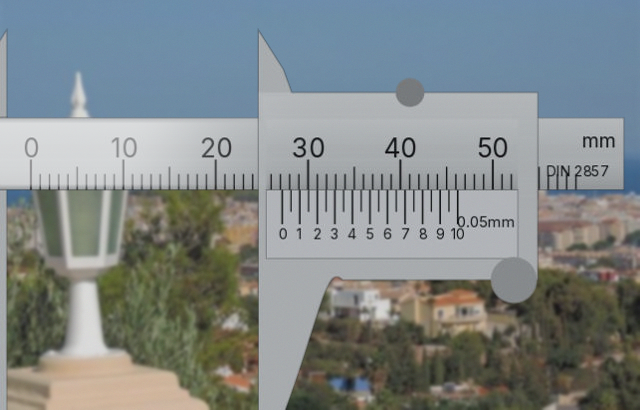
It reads 27.2 mm
